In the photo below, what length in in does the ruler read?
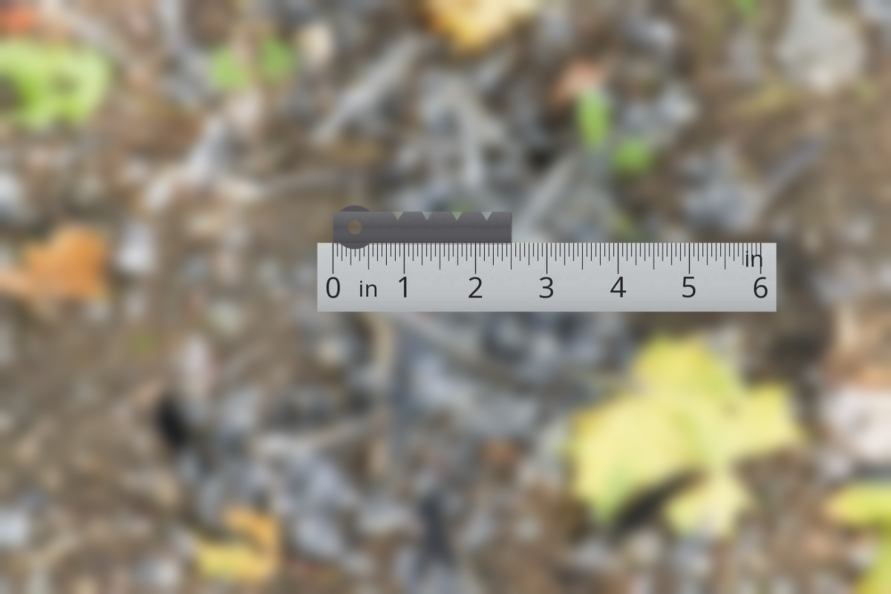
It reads 2.5 in
